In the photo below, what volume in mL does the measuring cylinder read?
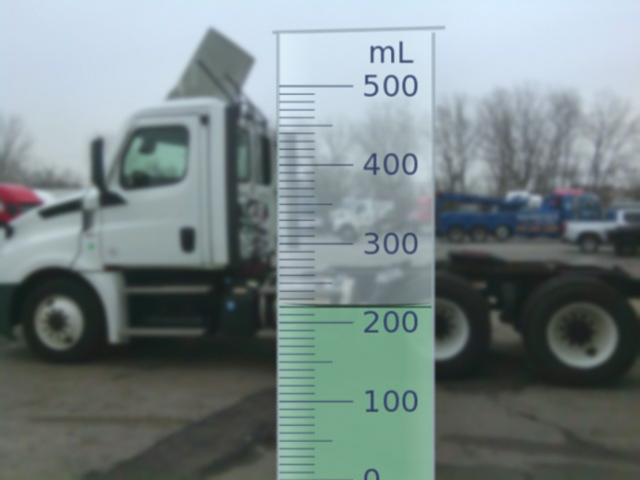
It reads 220 mL
